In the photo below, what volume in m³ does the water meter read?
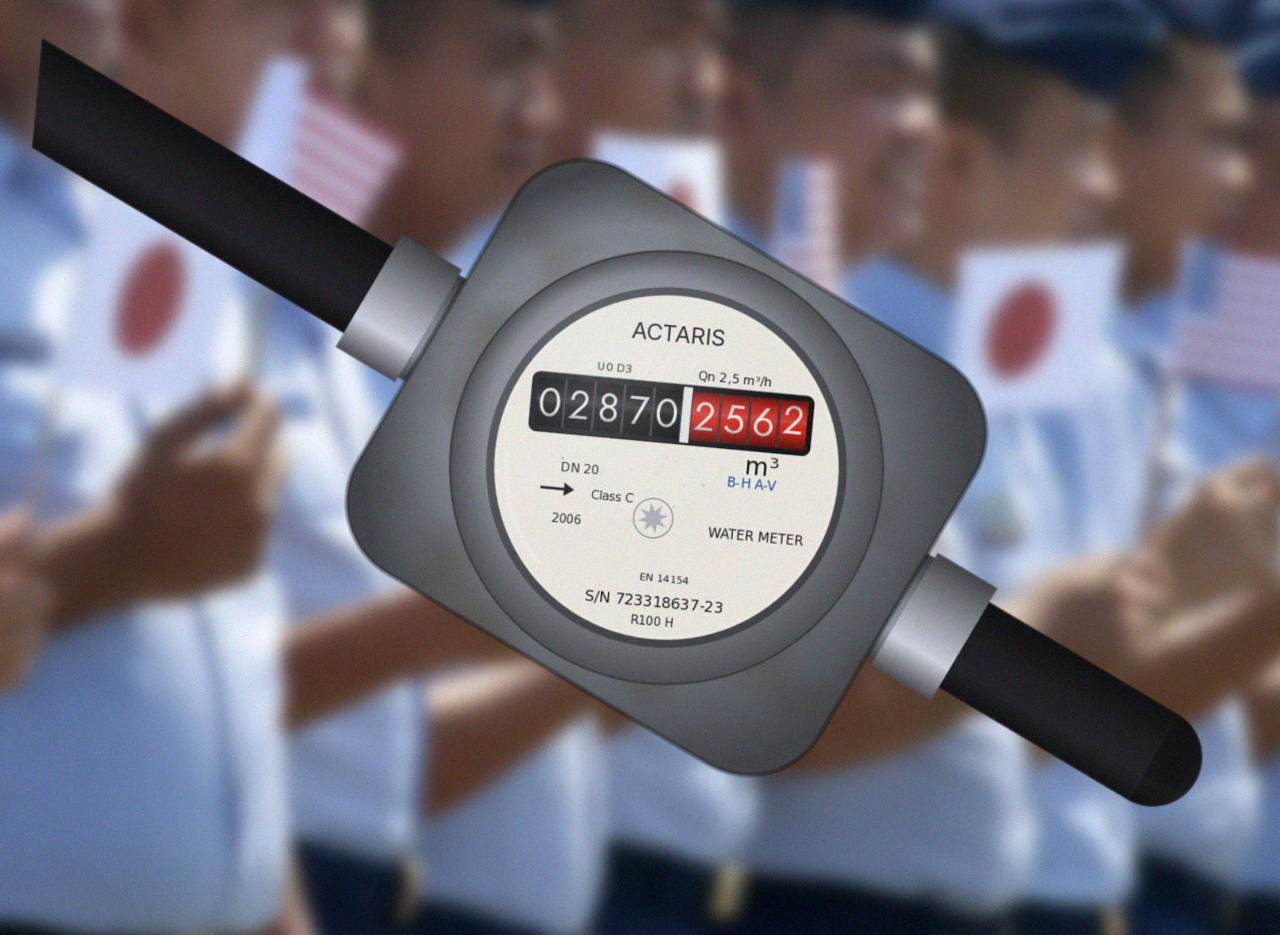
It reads 2870.2562 m³
